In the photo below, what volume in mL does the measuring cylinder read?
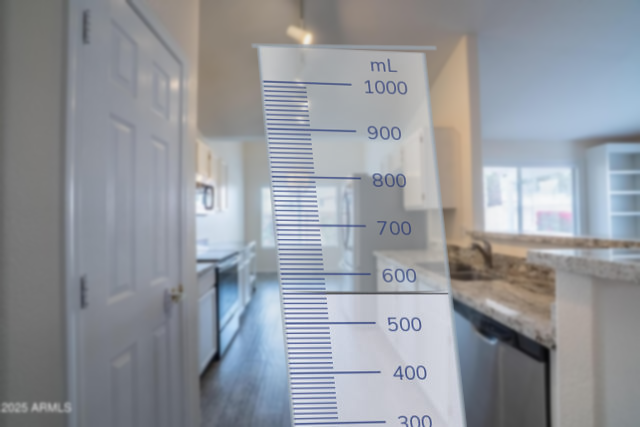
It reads 560 mL
